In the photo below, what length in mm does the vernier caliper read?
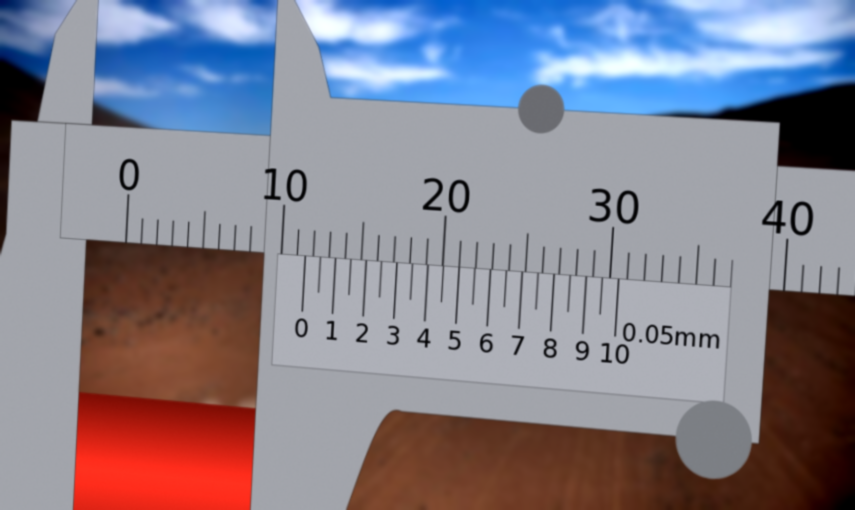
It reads 11.5 mm
